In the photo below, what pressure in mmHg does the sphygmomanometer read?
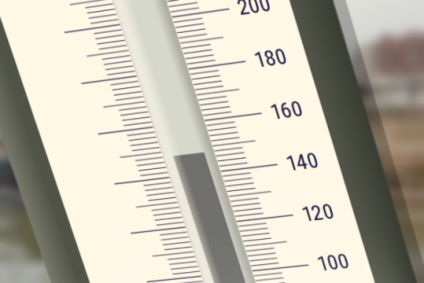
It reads 148 mmHg
